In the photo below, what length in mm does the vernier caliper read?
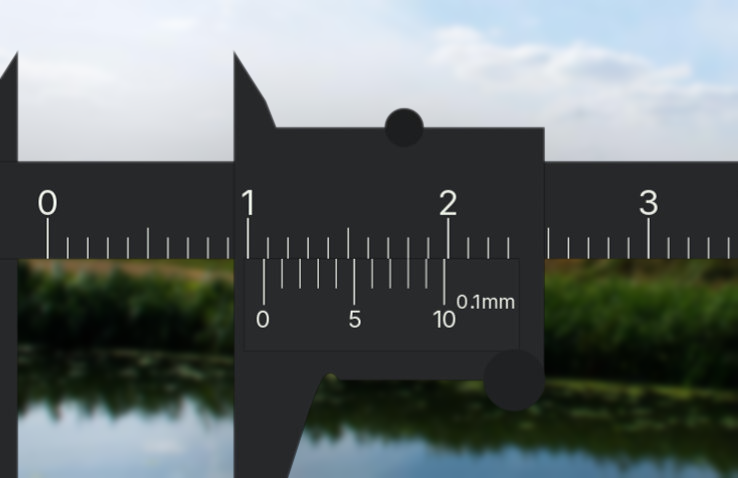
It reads 10.8 mm
